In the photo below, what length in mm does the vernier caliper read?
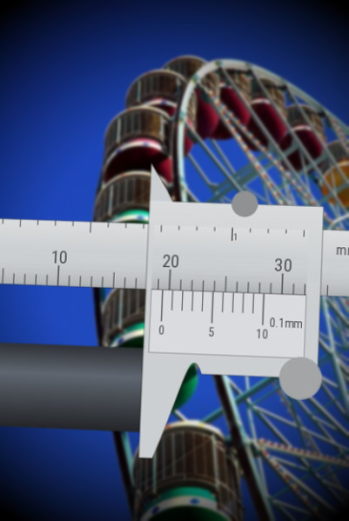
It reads 19.4 mm
